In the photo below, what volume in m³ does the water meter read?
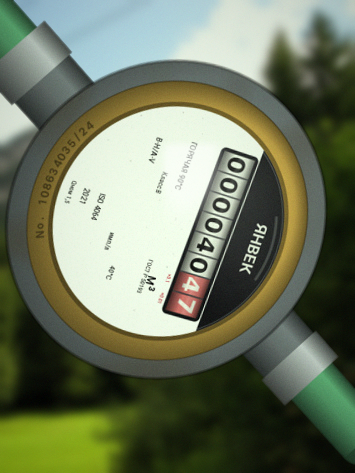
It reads 40.47 m³
